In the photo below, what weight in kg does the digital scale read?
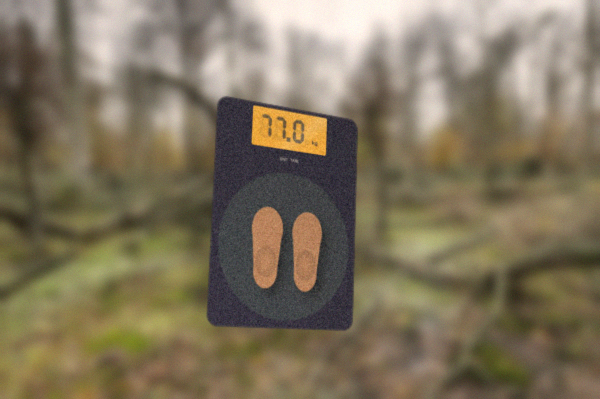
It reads 77.0 kg
